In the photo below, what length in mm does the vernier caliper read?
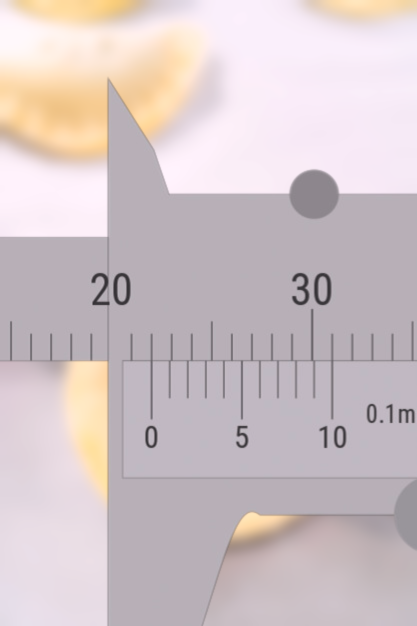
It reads 22.0 mm
